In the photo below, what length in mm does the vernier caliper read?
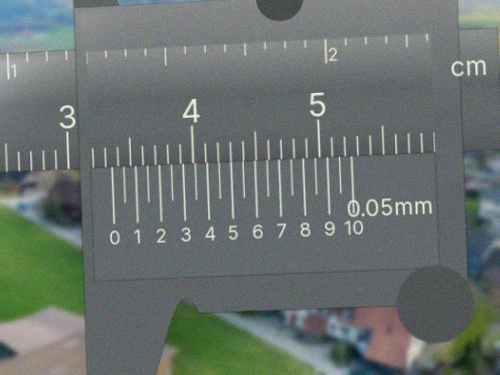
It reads 33.5 mm
